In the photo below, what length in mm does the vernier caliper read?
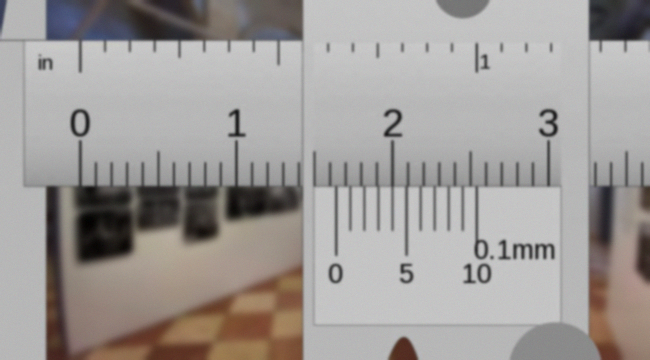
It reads 16.4 mm
